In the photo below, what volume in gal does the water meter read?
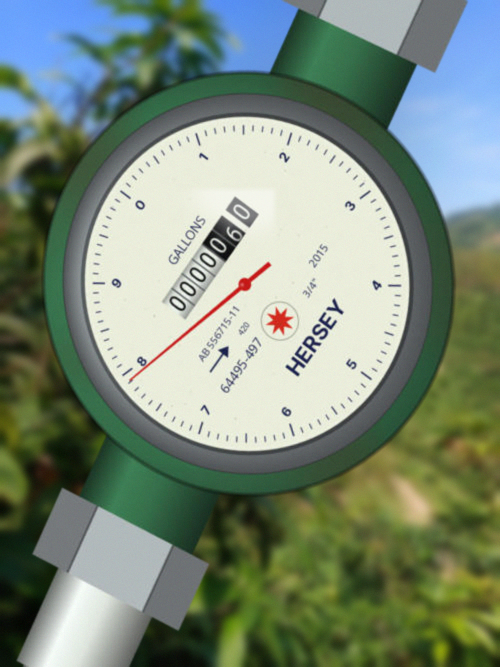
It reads 57.9 gal
